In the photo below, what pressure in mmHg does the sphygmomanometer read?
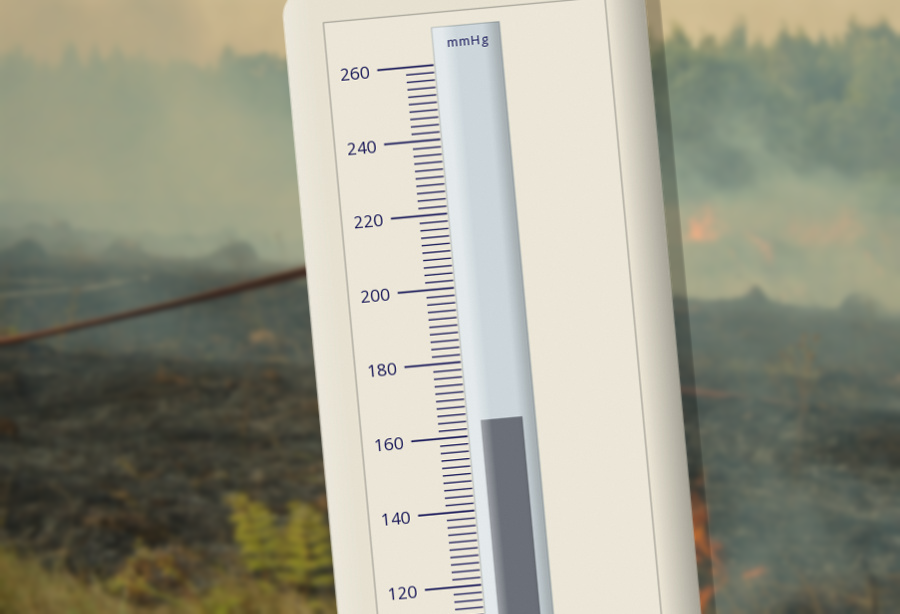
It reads 164 mmHg
